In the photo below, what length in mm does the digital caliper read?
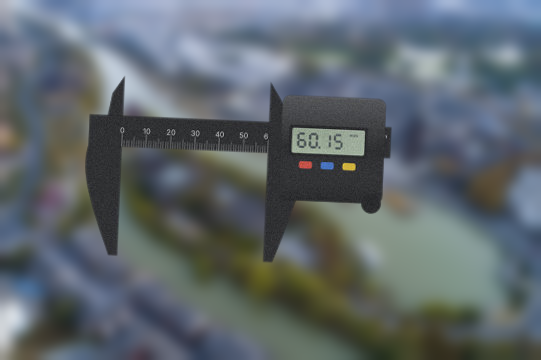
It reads 60.15 mm
